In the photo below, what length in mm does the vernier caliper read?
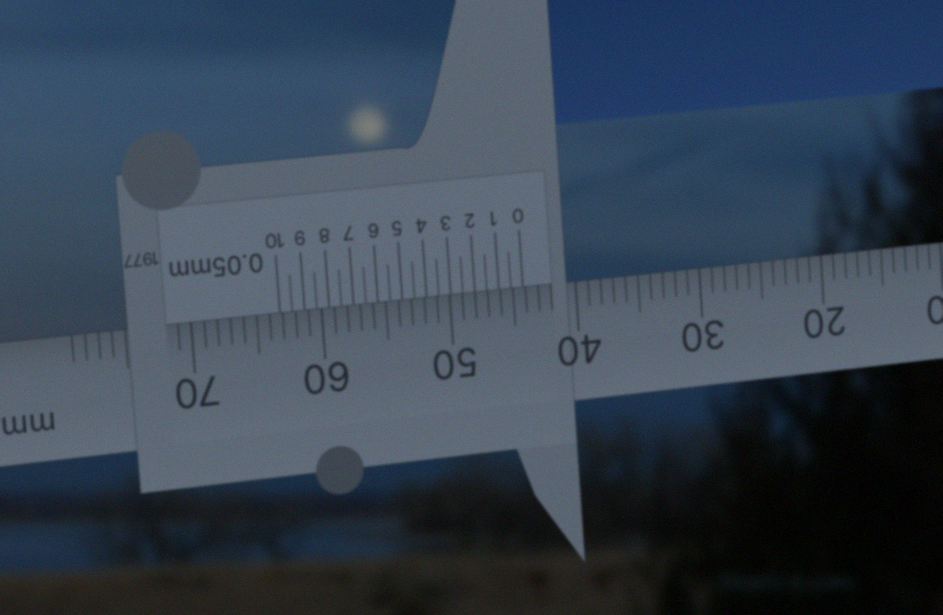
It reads 44.2 mm
